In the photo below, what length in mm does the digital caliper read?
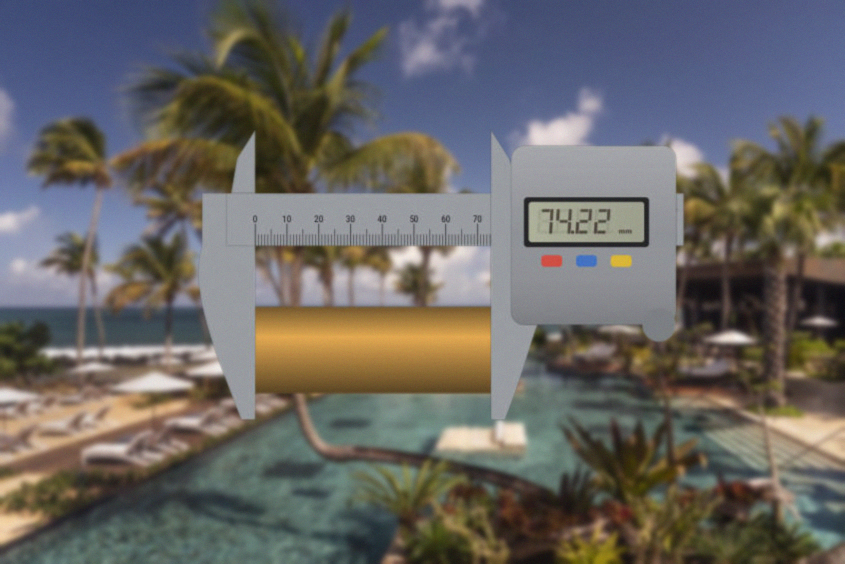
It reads 74.22 mm
